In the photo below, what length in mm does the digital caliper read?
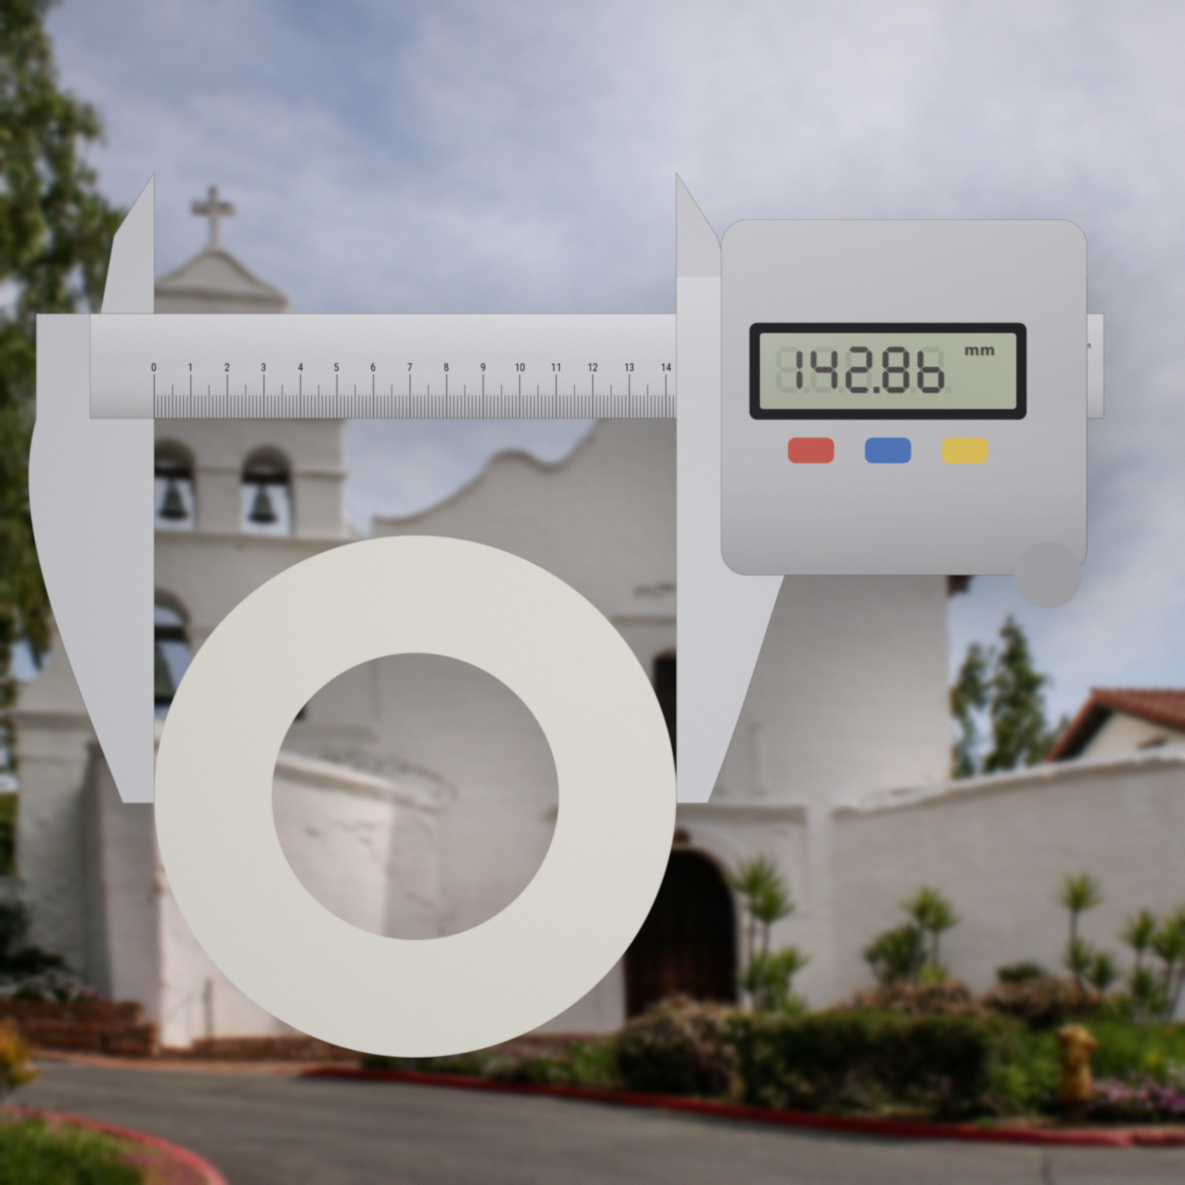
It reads 142.86 mm
